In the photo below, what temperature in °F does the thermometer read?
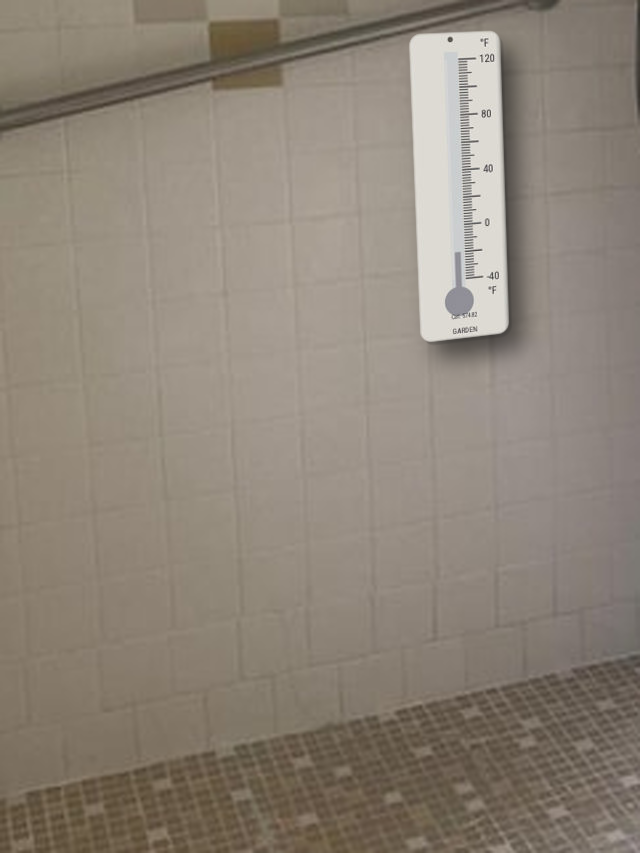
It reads -20 °F
